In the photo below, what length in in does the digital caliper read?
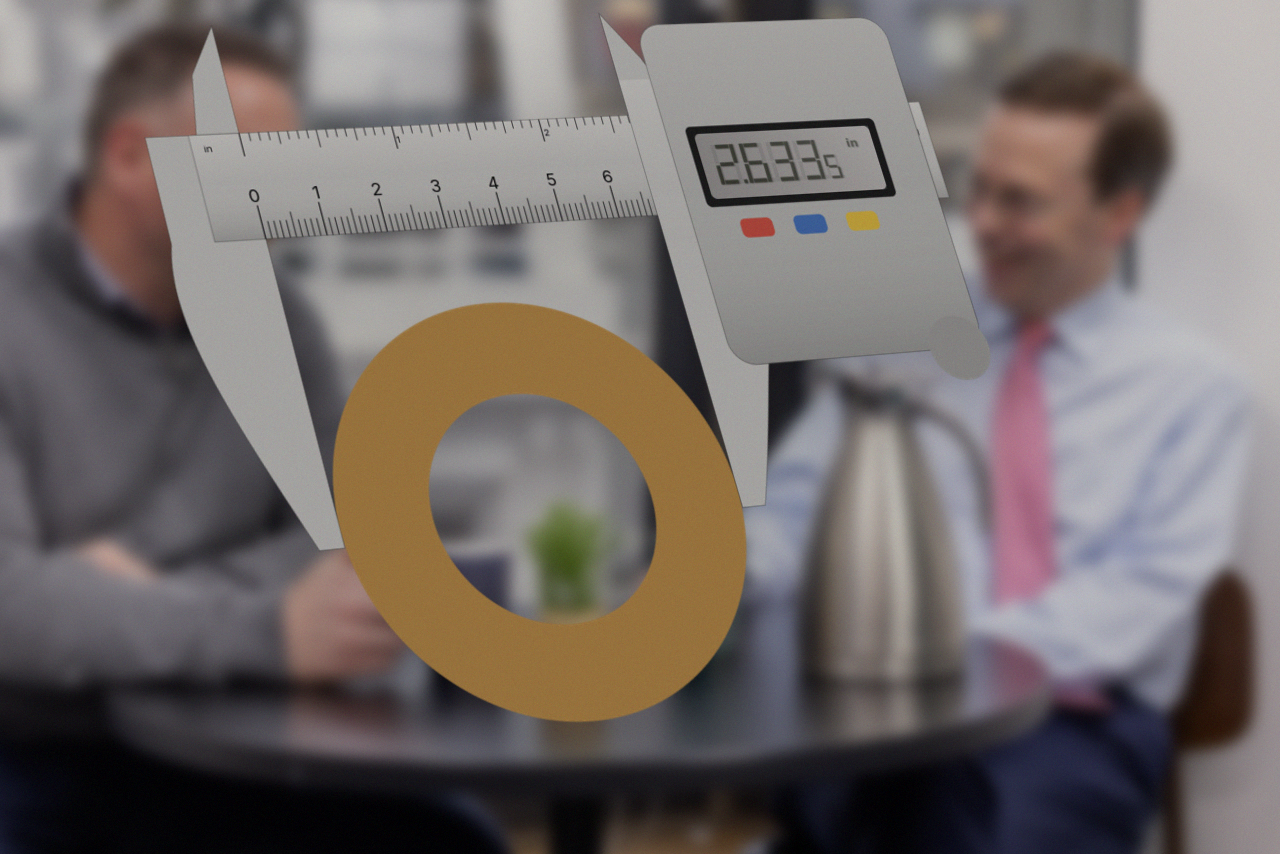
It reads 2.6335 in
